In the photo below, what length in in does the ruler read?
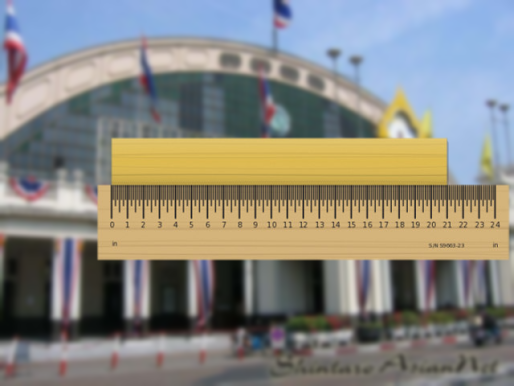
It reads 21 in
